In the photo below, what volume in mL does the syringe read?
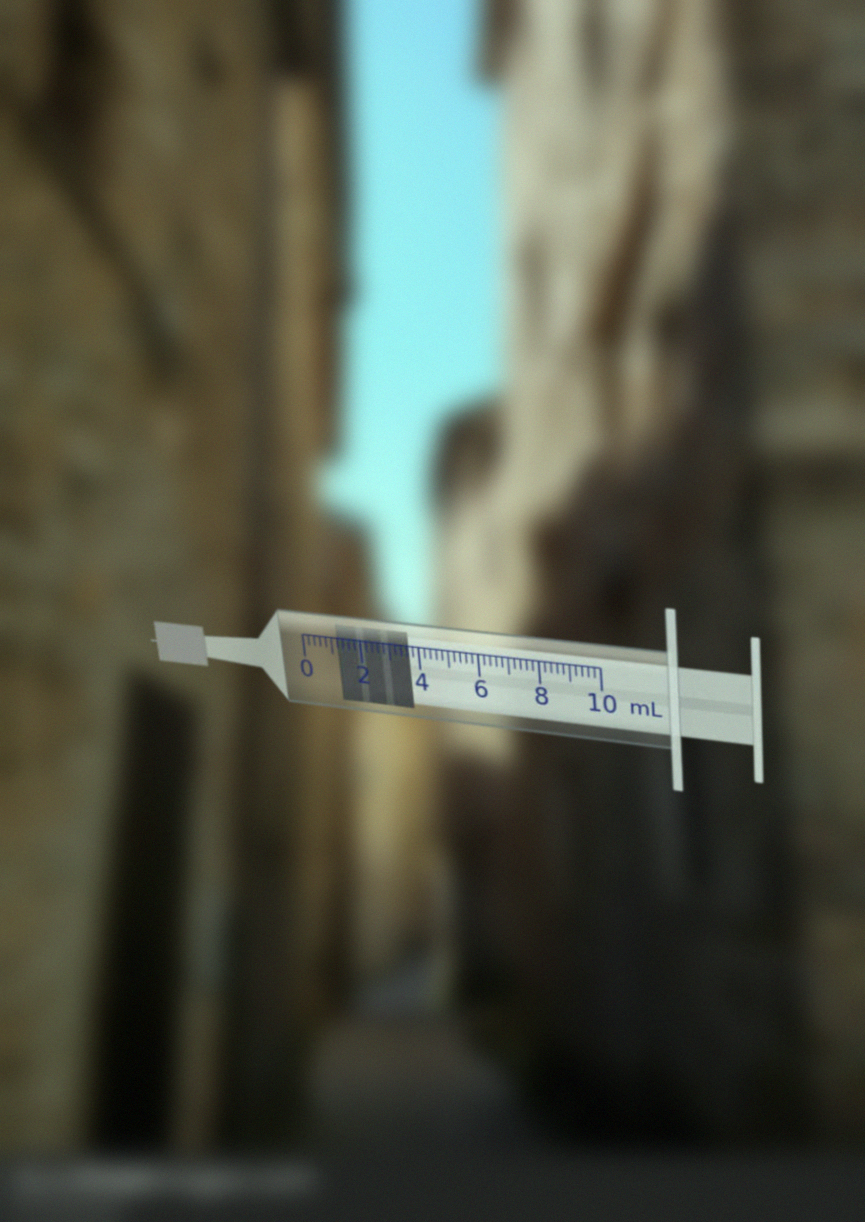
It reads 1.2 mL
